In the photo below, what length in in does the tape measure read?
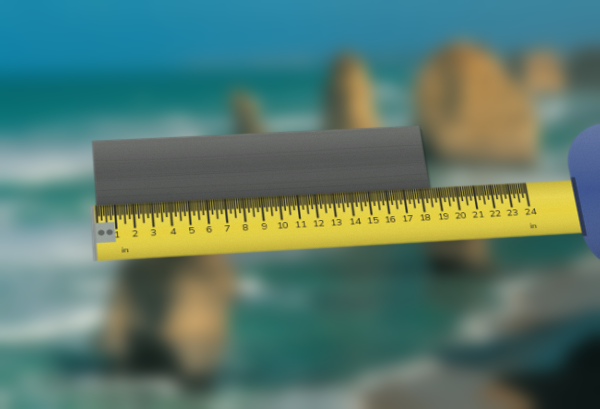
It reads 18.5 in
